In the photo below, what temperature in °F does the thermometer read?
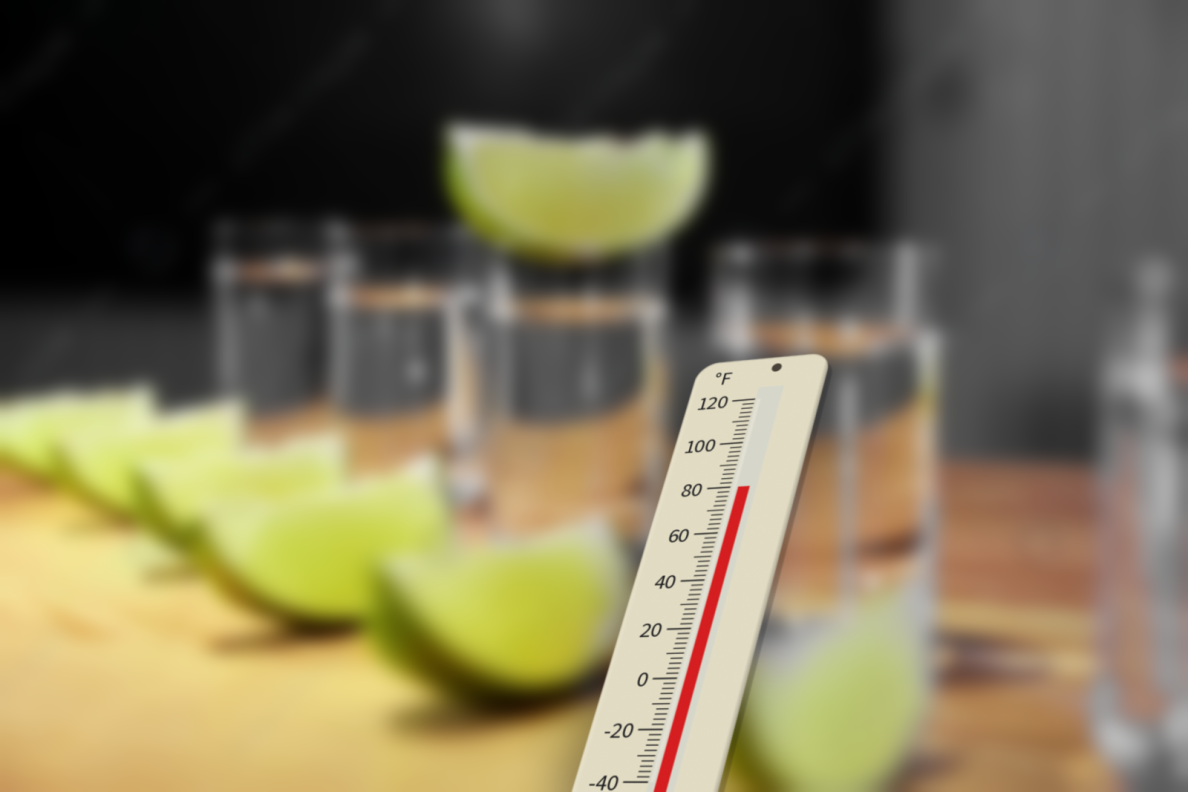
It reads 80 °F
